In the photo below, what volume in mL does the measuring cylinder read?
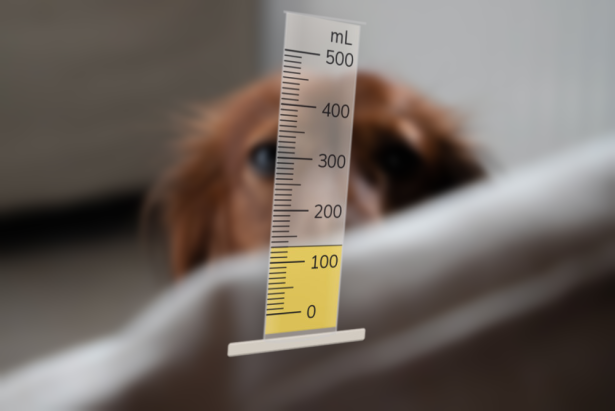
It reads 130 mL
